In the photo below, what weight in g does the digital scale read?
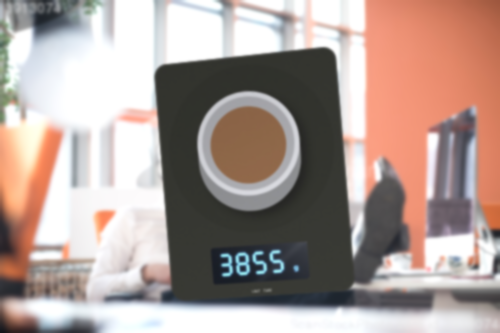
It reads 3855 g
